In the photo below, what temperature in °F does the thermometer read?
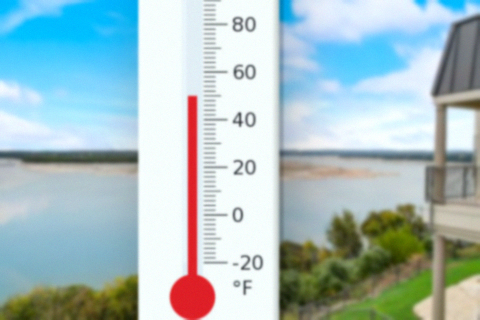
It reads 50 °F
